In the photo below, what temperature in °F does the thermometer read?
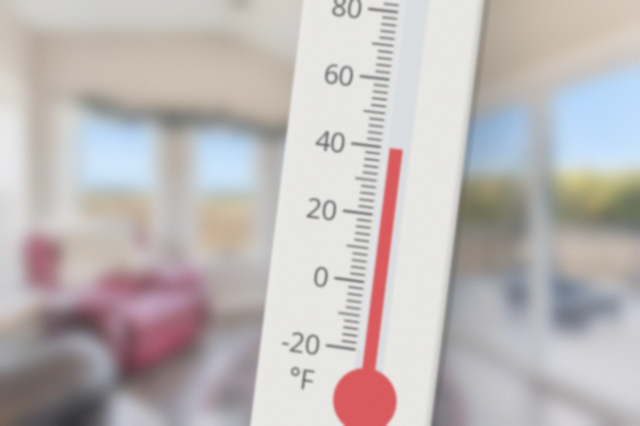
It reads 40 °F
